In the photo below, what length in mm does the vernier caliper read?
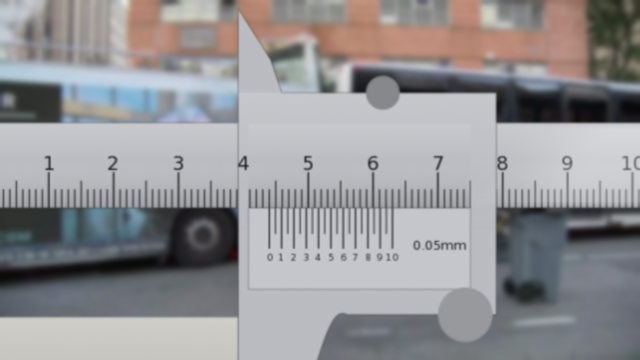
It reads 44.0 mm
